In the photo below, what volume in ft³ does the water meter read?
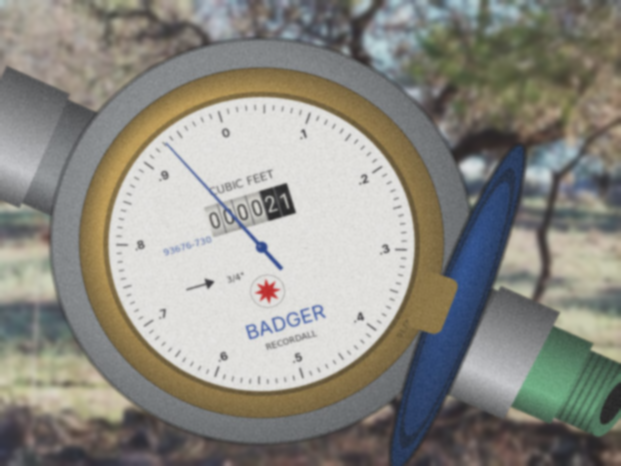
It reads 20.93 ft³
